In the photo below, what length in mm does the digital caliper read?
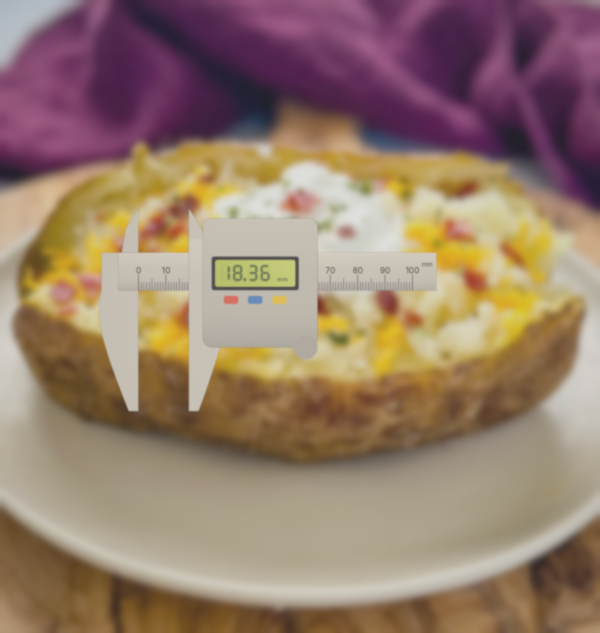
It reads 18.36 mm
